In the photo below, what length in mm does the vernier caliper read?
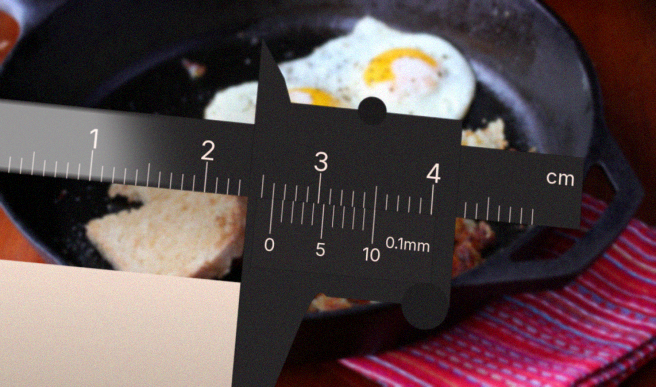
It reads 26.0 mm
